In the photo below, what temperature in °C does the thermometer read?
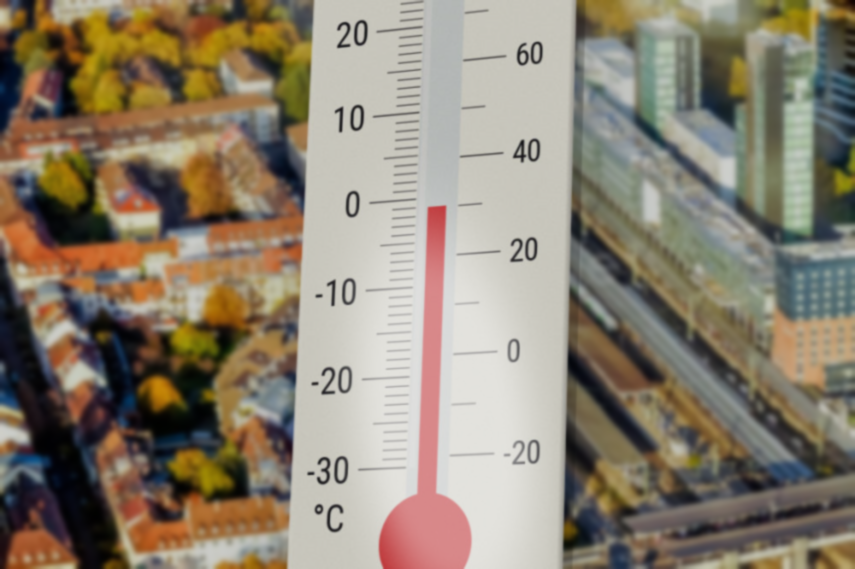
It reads -1 °C
